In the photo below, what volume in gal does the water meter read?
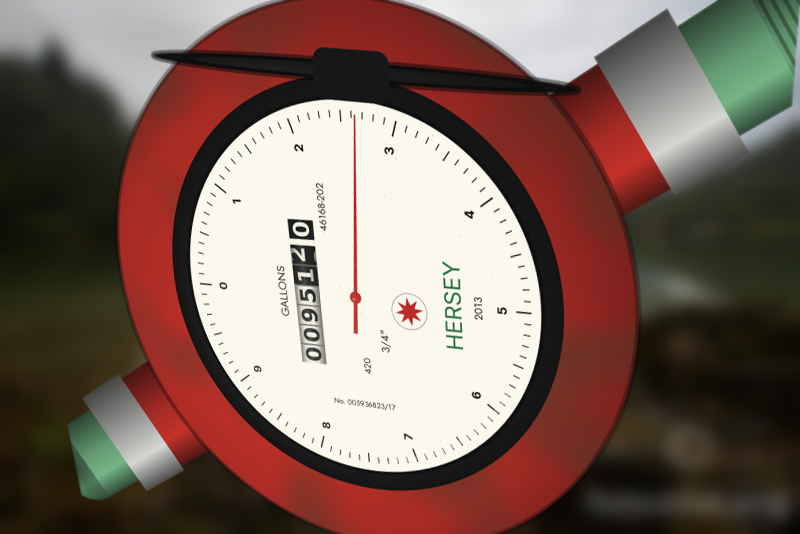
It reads 95122.6 gal
